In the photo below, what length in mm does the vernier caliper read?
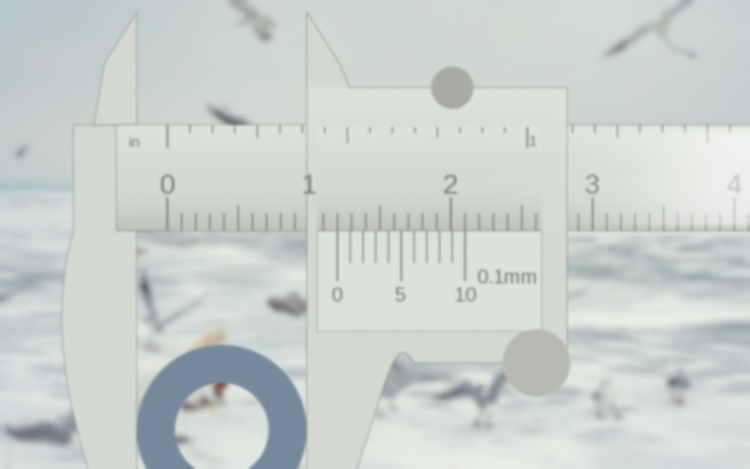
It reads 12.0 mm
